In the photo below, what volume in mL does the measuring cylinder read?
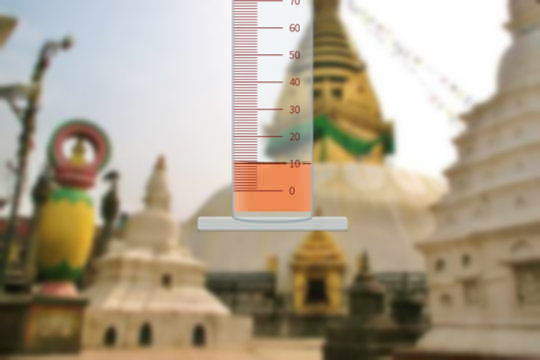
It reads 10 mL
